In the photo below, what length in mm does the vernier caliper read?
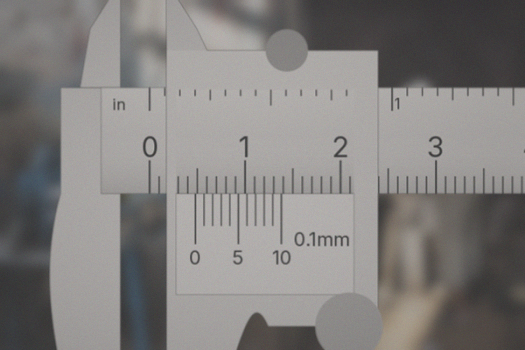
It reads 4.8 mm
